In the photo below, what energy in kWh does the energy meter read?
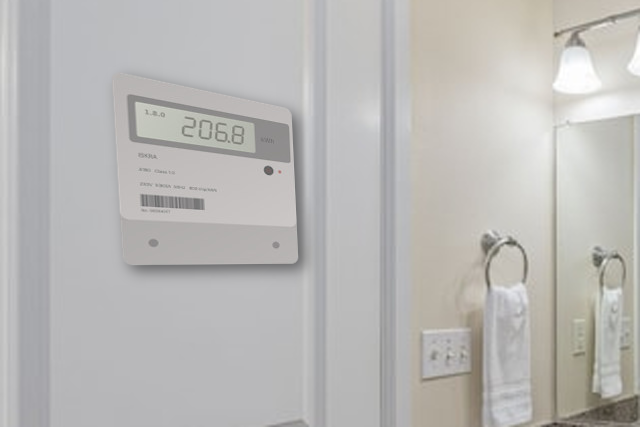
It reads 206.8 kWh
